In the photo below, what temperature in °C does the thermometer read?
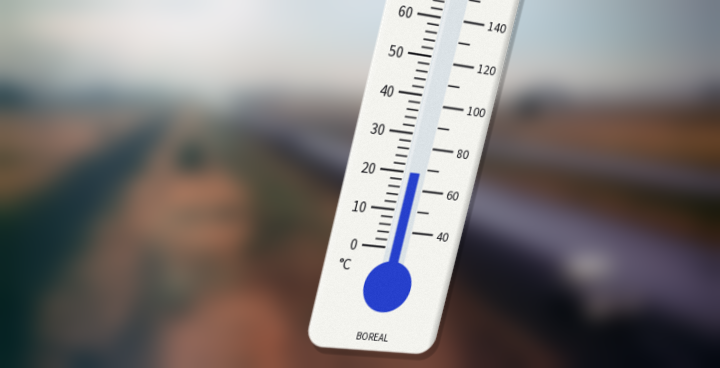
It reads 20 °C
